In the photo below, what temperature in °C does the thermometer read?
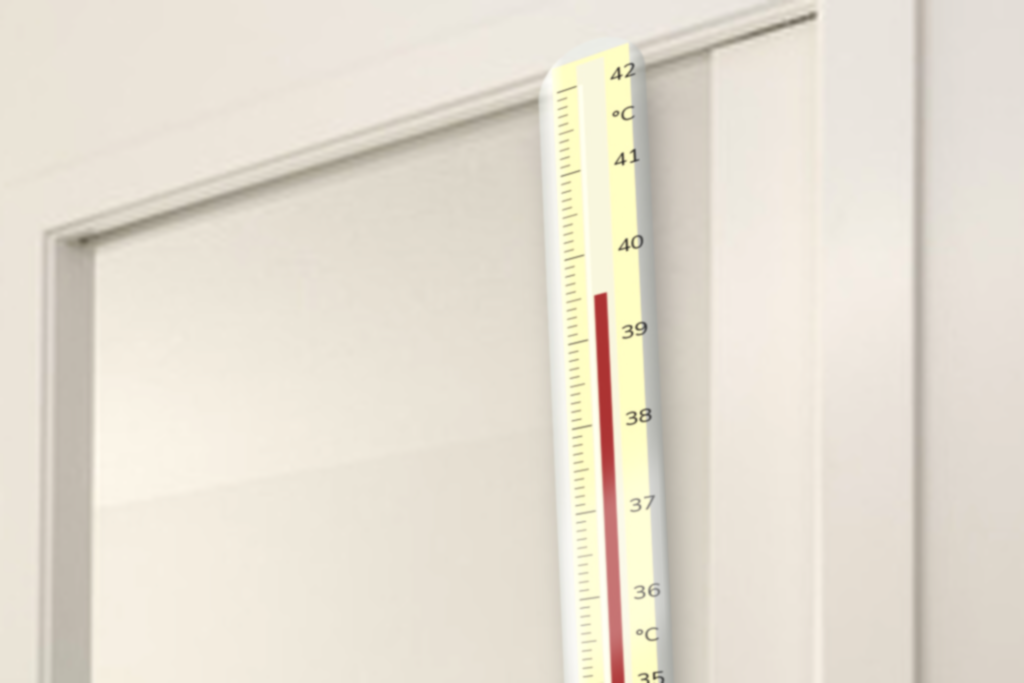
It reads 39.5 °C
